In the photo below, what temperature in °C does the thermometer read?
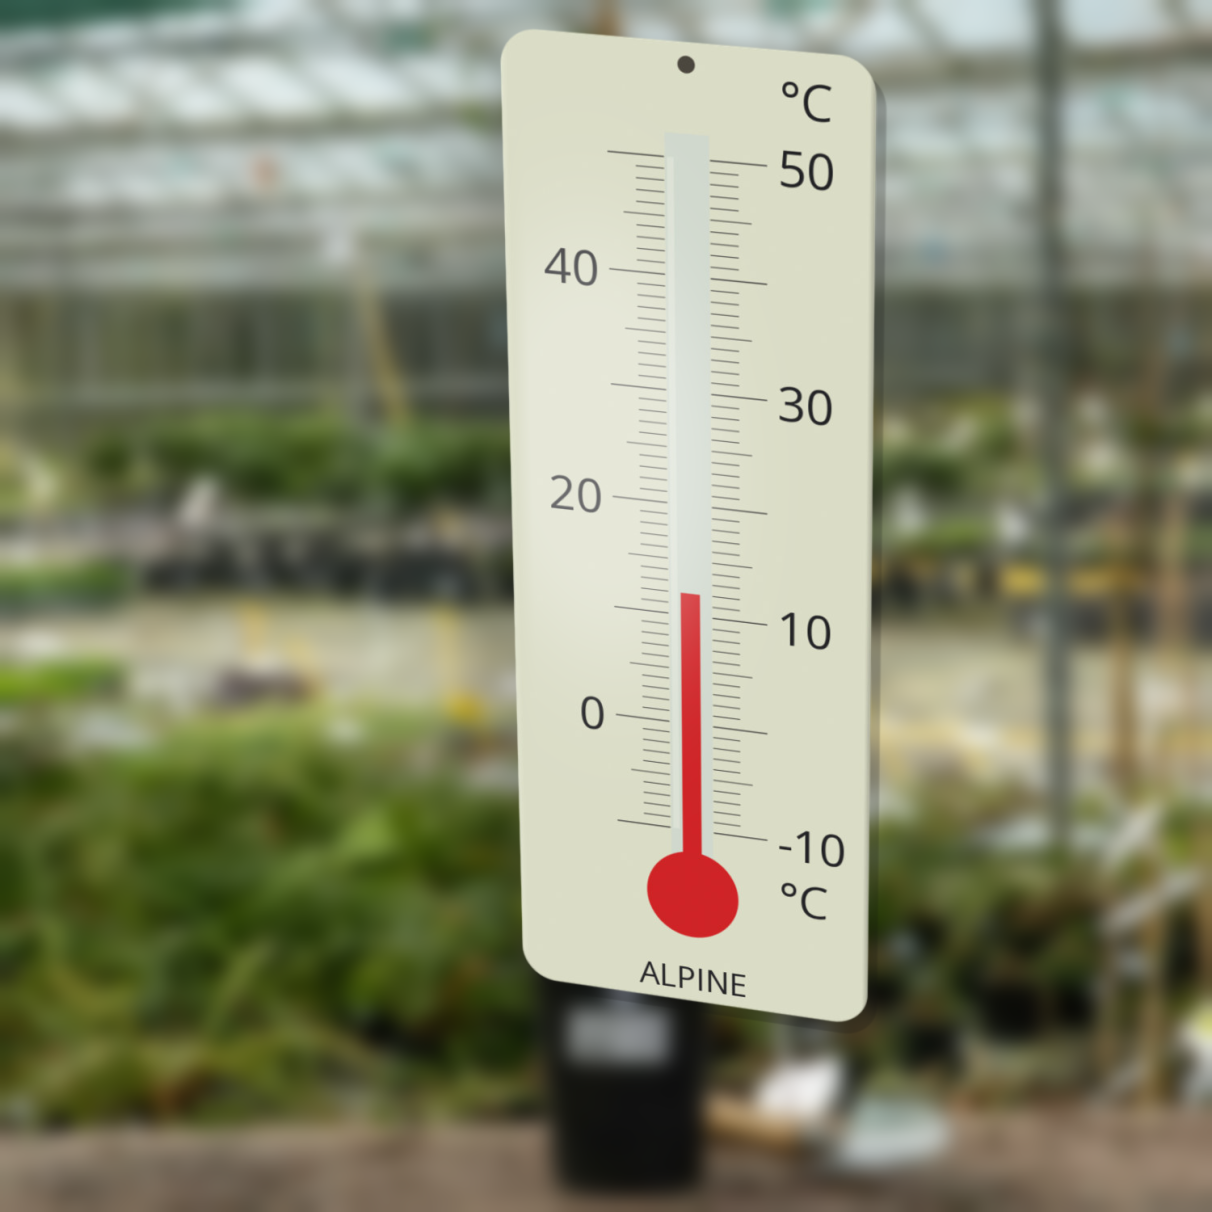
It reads 12 °C
